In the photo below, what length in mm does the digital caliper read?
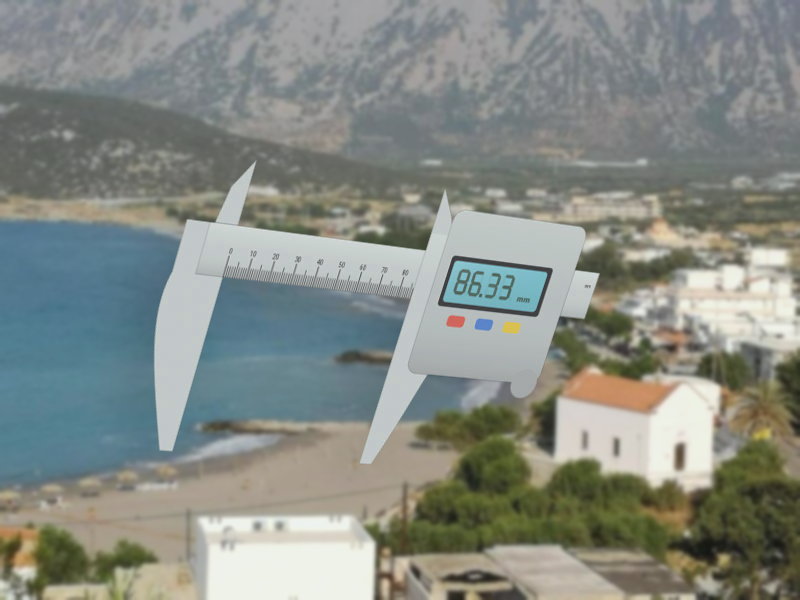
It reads 86.33 mm
